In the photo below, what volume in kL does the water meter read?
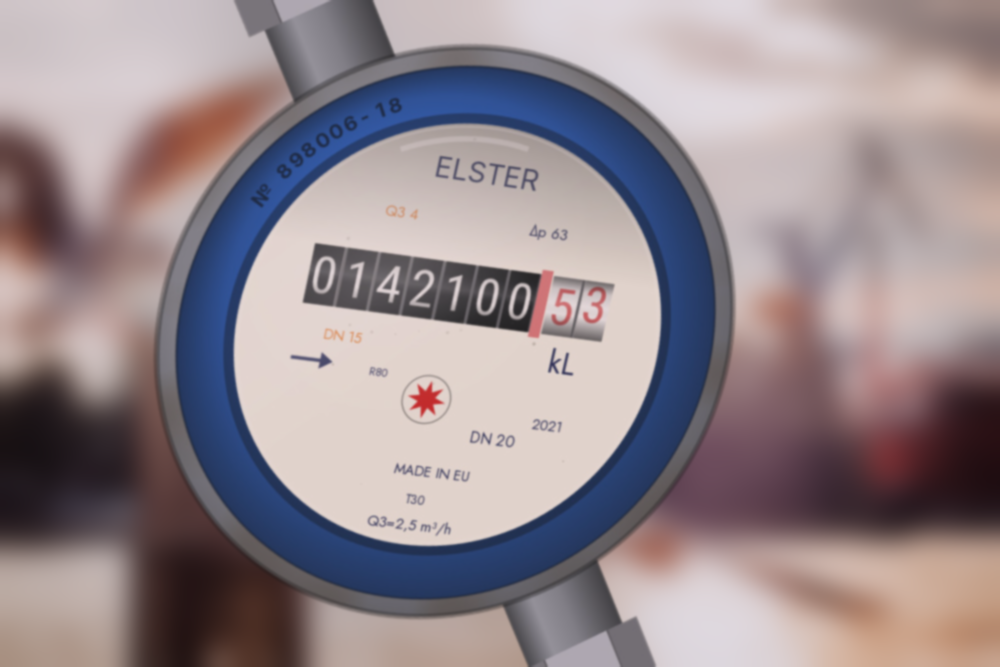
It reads 142100.53 kL
